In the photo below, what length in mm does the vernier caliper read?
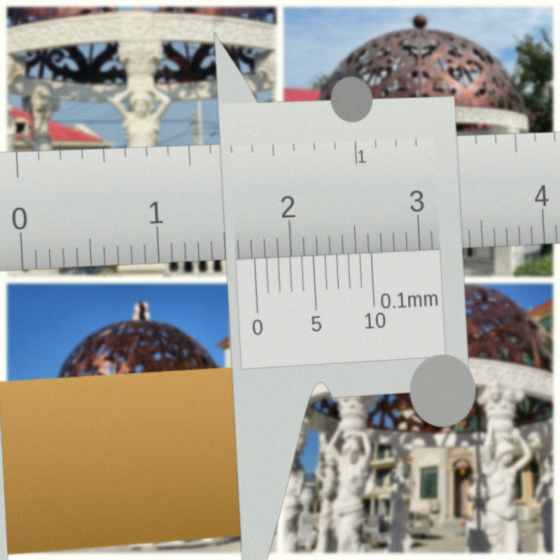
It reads 17.2 mm
